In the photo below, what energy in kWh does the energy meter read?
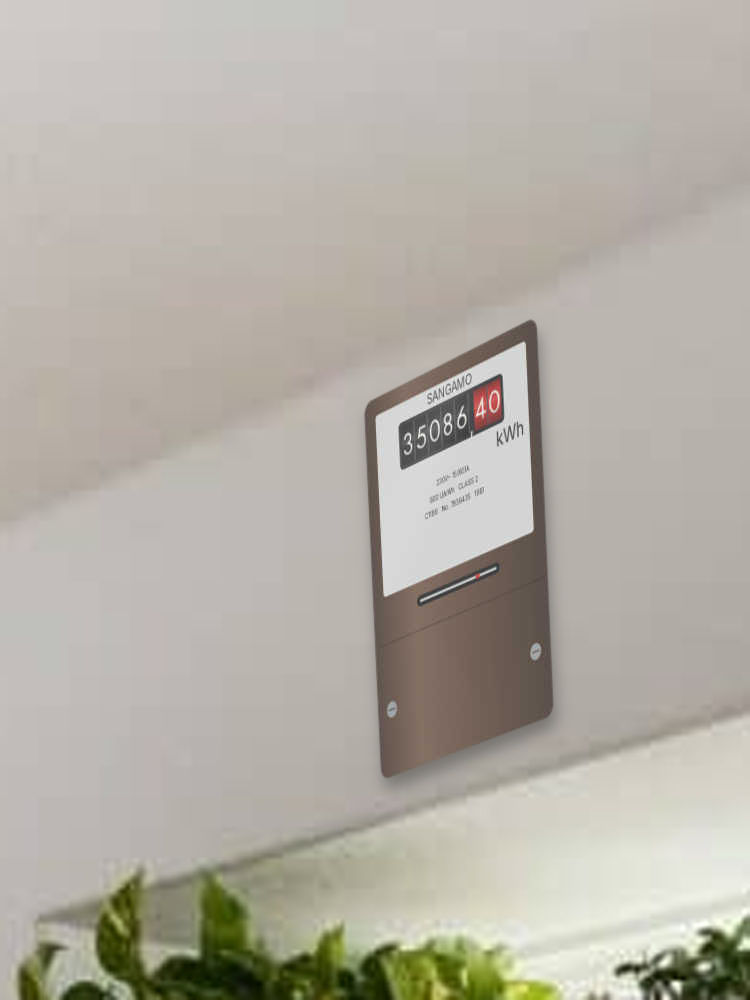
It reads 35086.40 kWh
